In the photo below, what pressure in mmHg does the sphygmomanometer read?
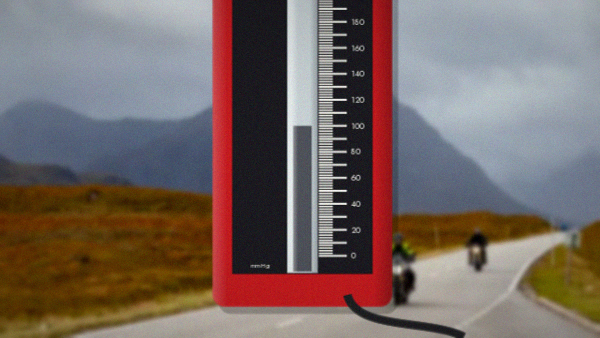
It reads 100 mmHg
